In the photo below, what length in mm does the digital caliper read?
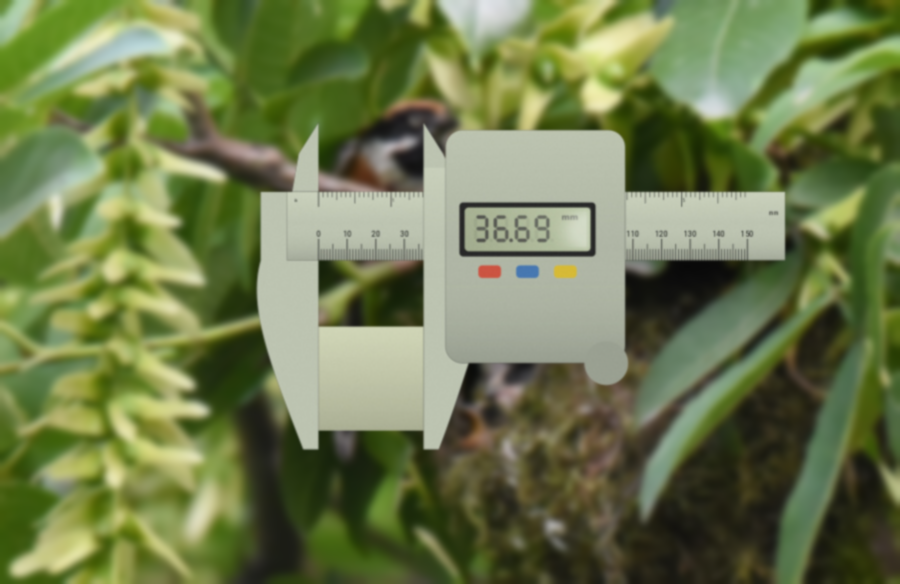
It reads 36.69 mm
